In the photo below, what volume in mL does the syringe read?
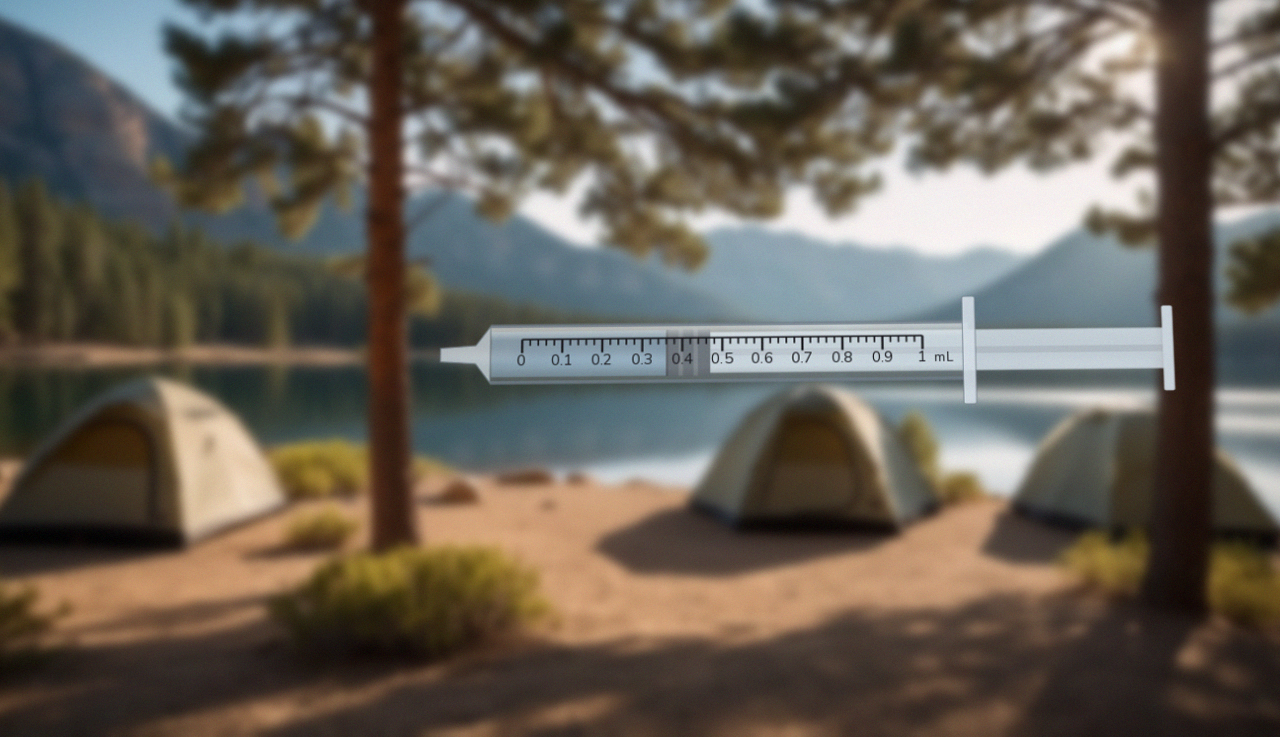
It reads 0.36 mL
